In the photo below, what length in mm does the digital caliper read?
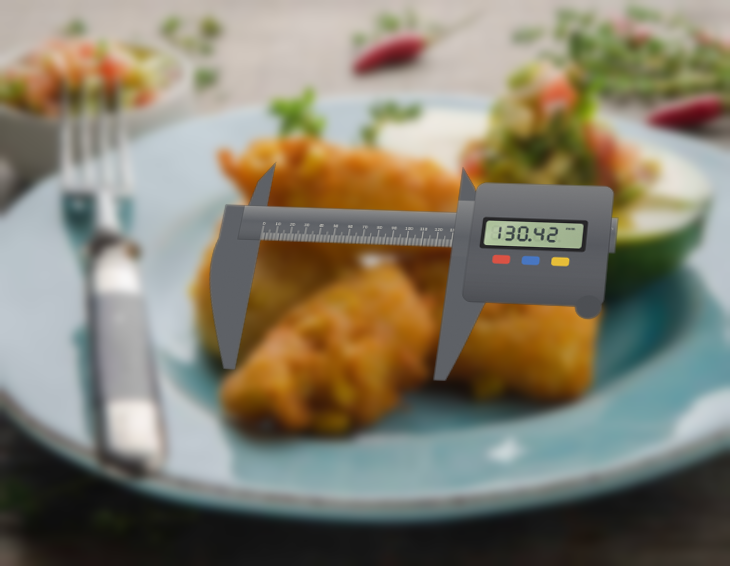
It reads 130.42 mm
